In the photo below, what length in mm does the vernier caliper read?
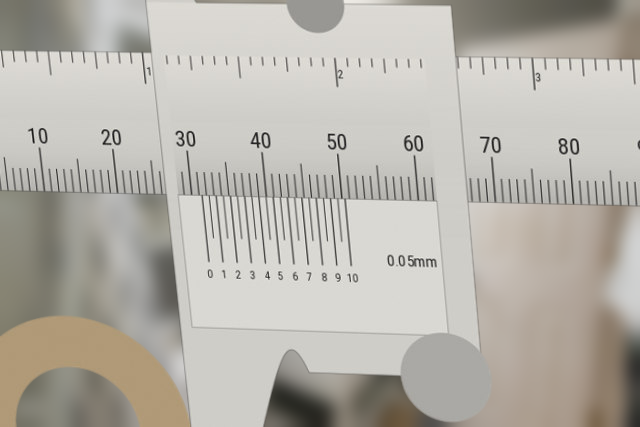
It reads 31.4 mm
